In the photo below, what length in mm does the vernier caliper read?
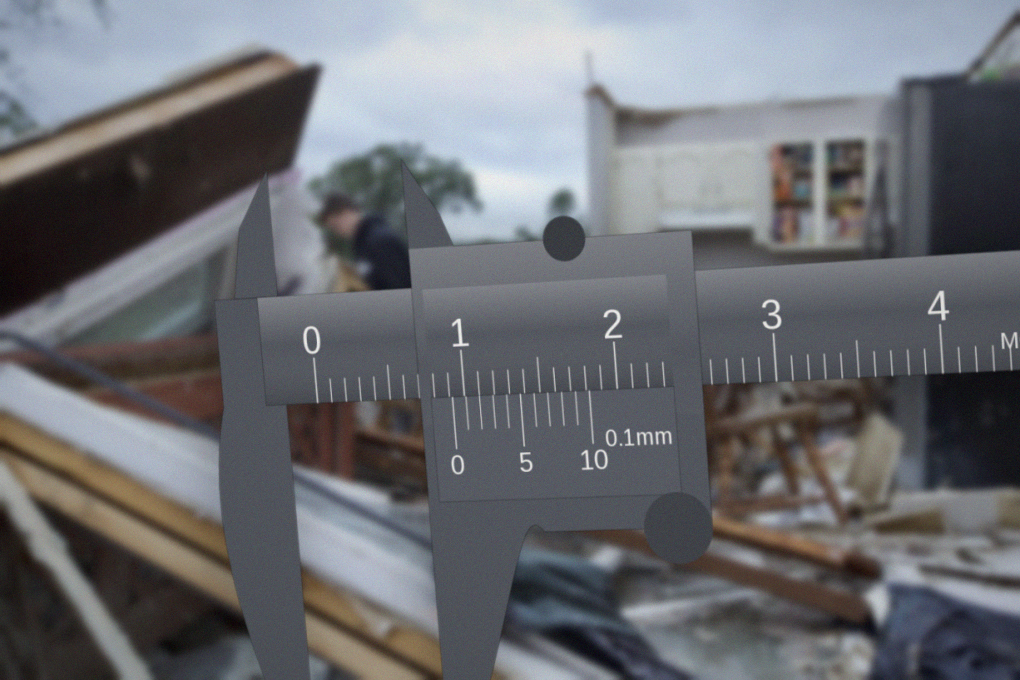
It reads 9.2 mm
